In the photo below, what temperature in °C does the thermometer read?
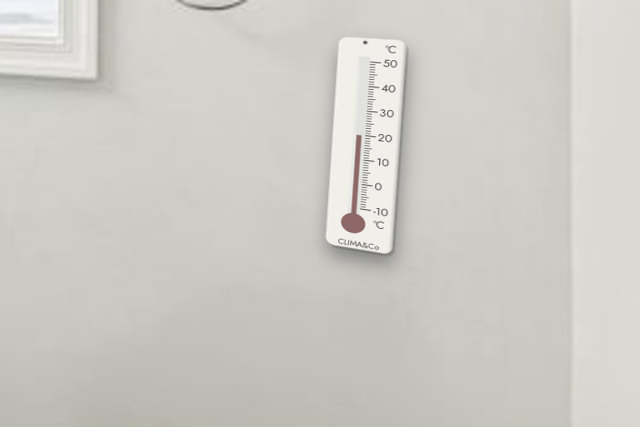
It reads 20 °C
